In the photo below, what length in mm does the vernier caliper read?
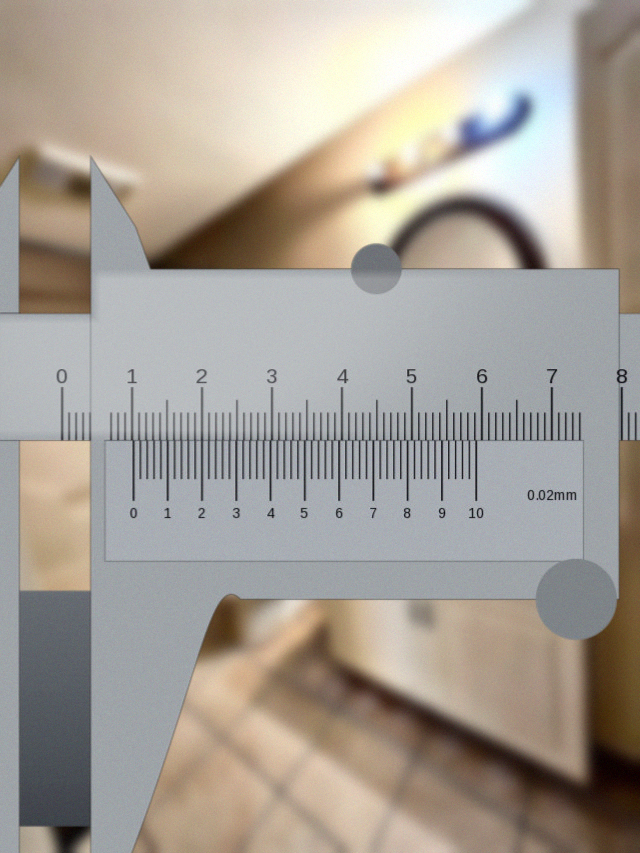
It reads 10.2 mm
